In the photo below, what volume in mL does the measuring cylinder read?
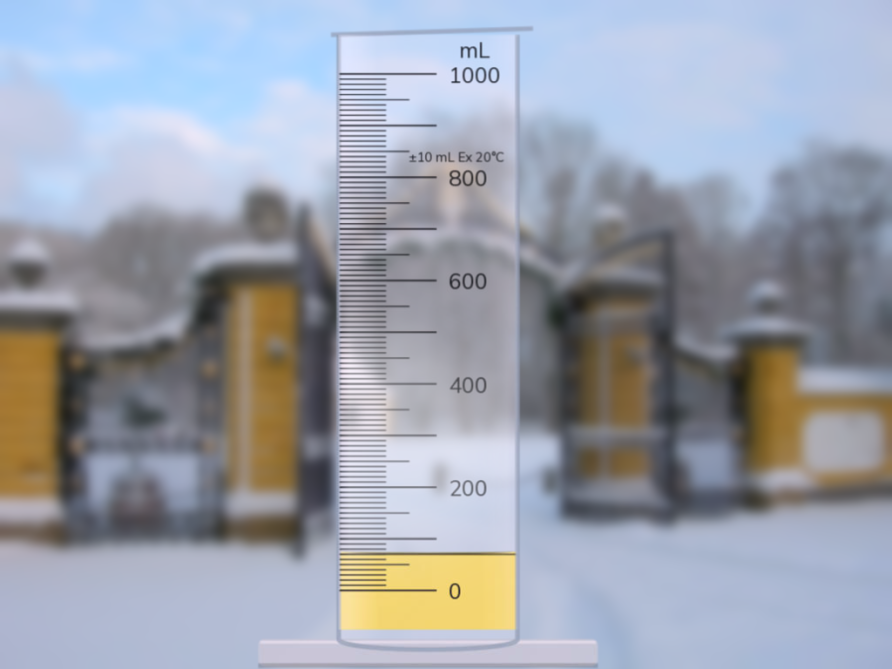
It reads 70 mL
